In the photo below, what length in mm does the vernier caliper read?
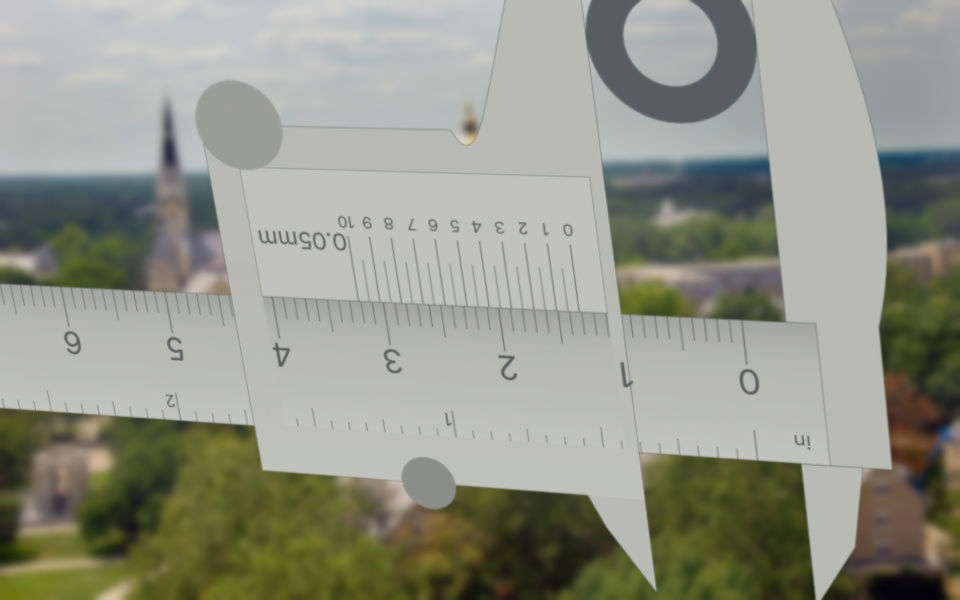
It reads 13.2 mm
